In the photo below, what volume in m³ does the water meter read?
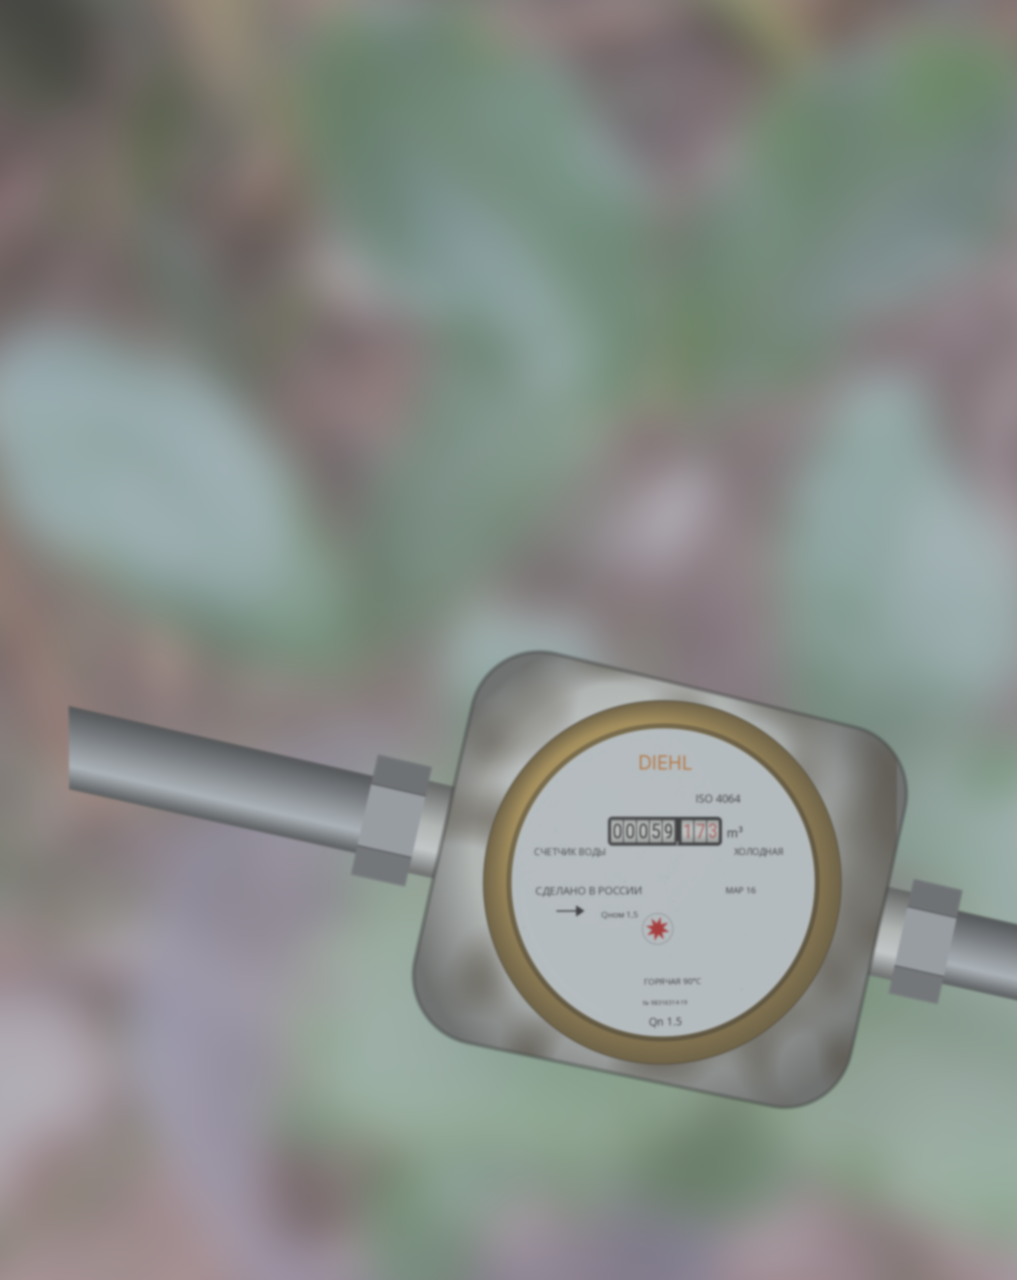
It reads 59.173 m³
